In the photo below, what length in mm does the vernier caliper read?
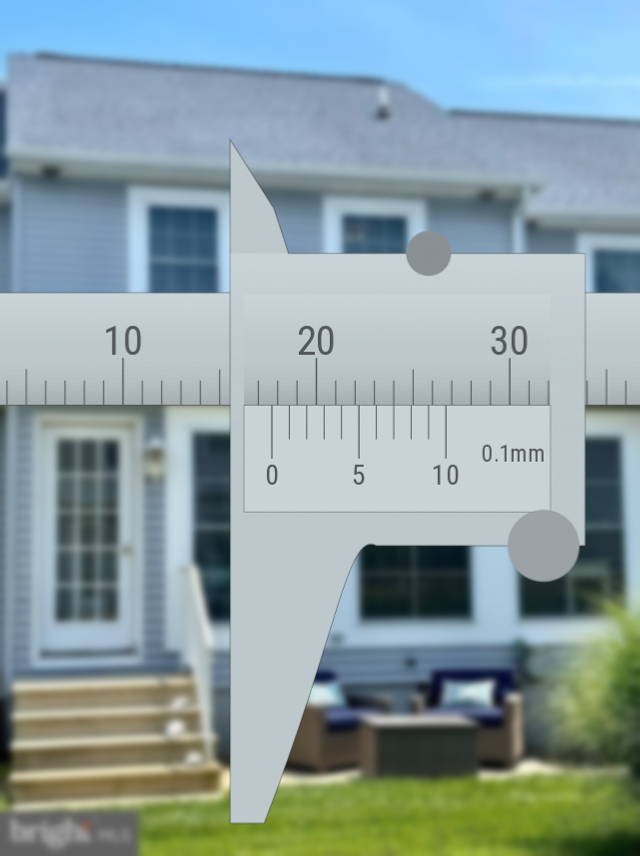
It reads 17.7 mm
